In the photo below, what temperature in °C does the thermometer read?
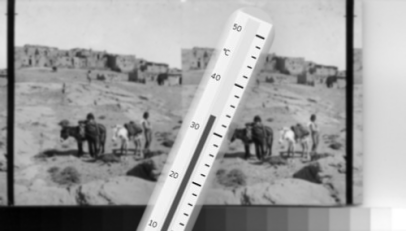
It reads 33 °C
